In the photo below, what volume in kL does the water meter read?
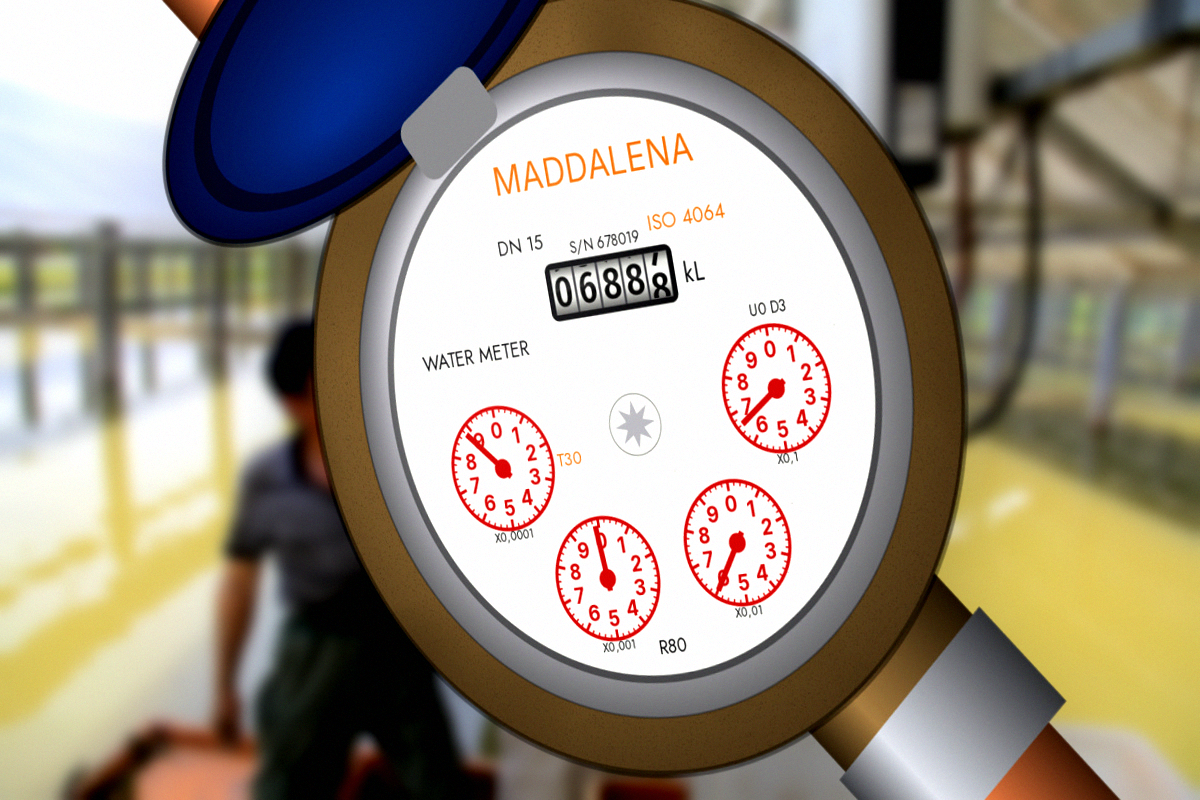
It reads 6887.6598 kL
